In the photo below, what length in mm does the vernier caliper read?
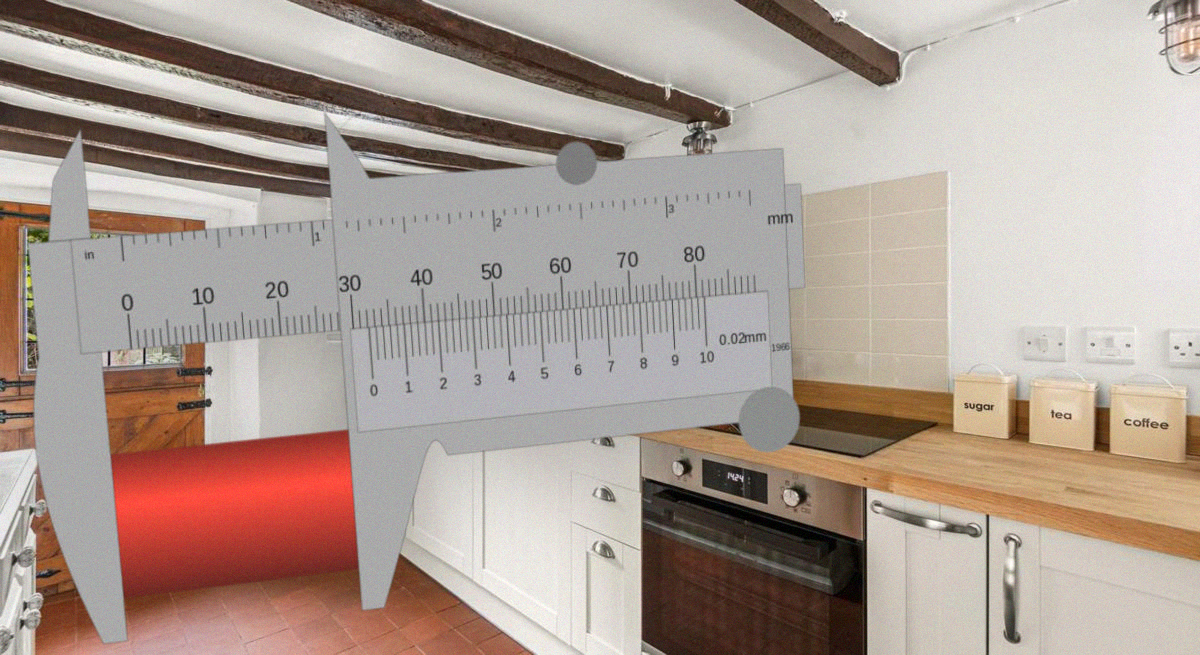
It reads 32.2 mm
